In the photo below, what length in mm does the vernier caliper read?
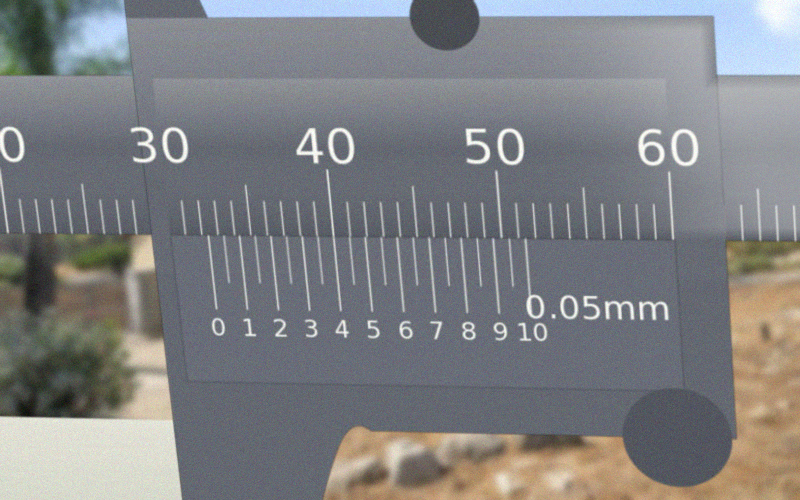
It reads 32.4 mm
